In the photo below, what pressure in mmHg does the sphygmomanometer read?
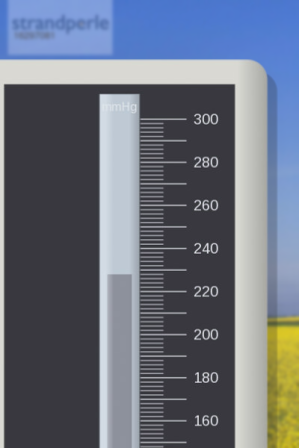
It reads 228 mmHg
